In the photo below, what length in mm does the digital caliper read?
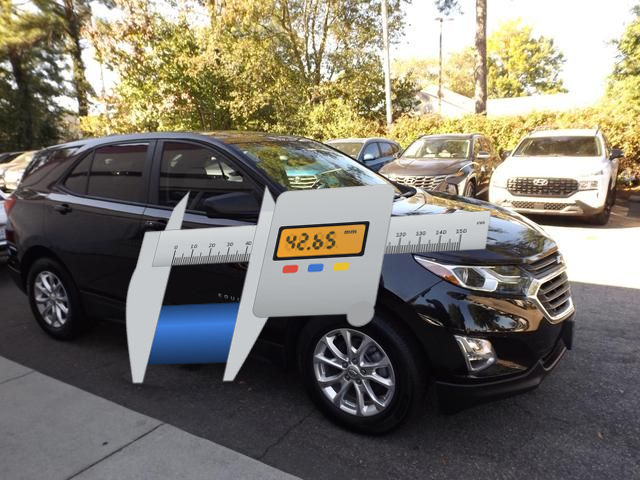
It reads 42.65 mm
